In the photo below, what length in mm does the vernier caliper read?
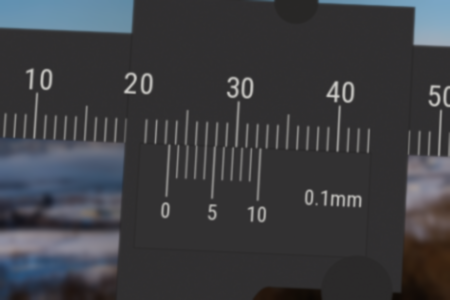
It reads 23.4 mm
